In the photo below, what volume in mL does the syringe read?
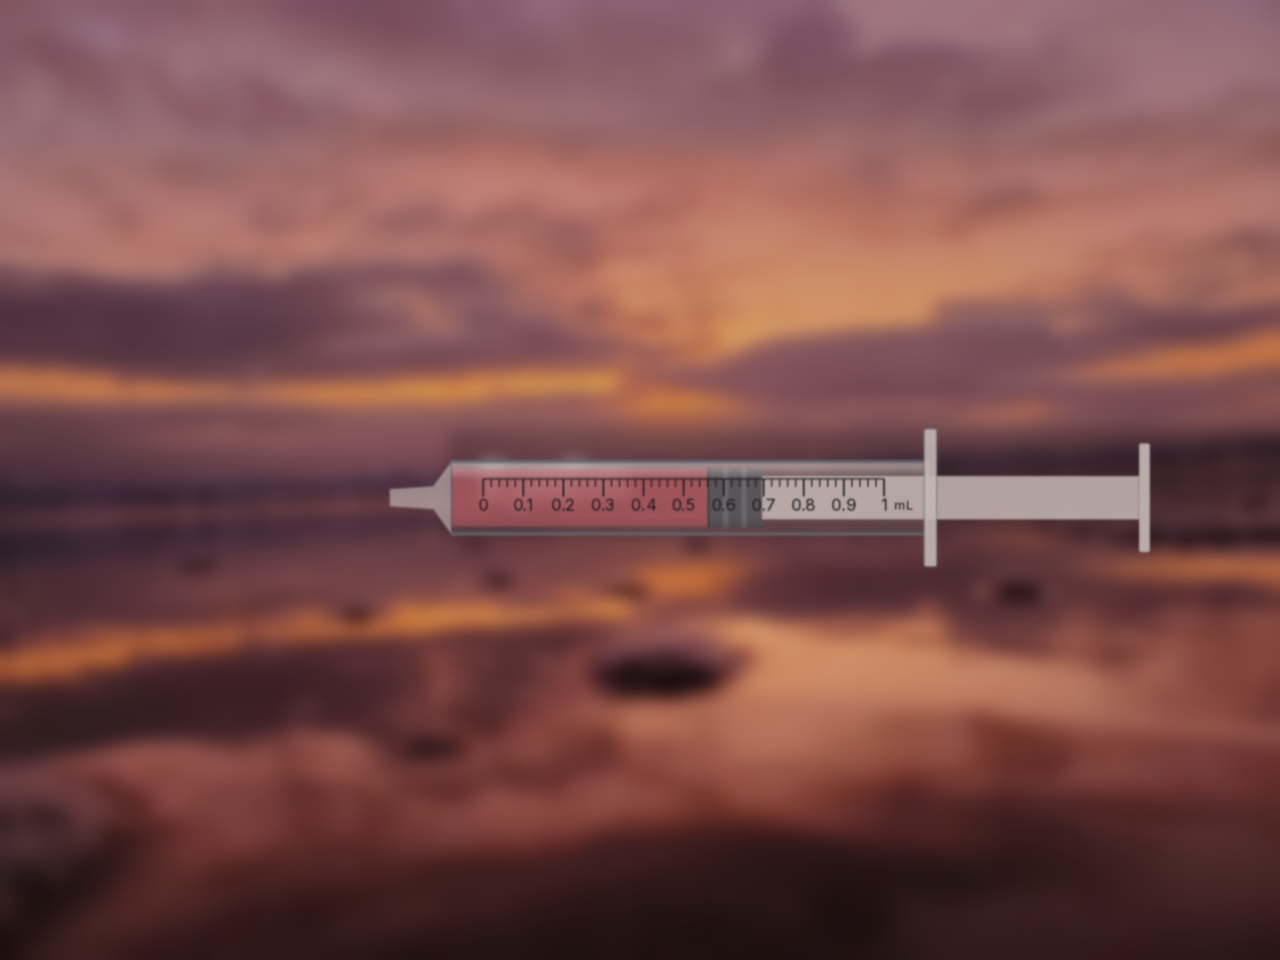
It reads 0.56 mL
